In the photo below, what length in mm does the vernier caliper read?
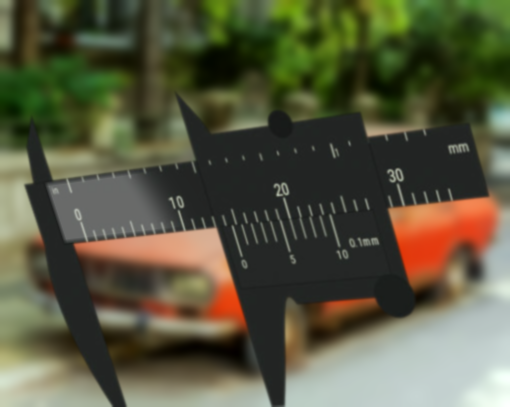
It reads 14.6 mm
